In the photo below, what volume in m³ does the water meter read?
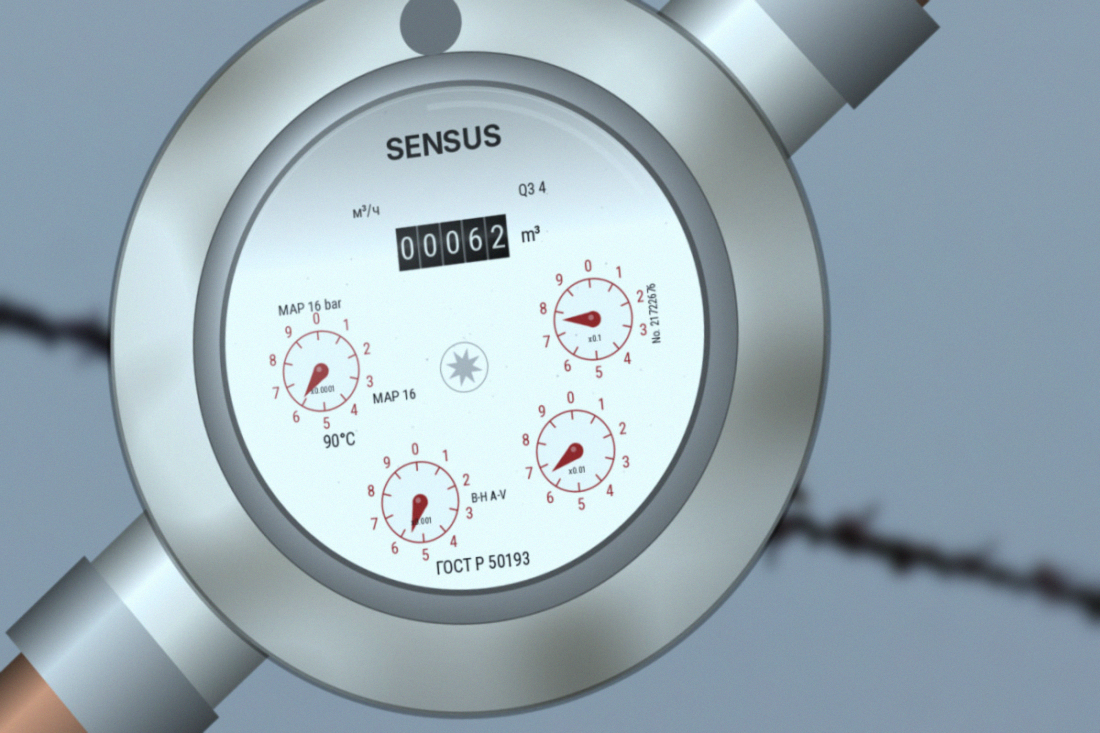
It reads 62.7656 m³
